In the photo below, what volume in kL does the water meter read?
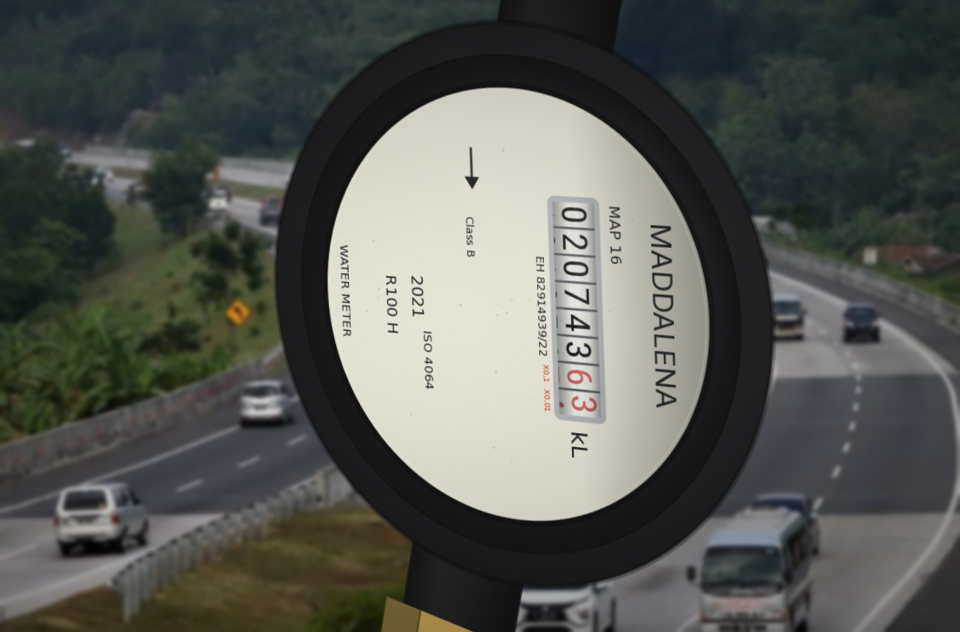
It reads 20743.63 kL
